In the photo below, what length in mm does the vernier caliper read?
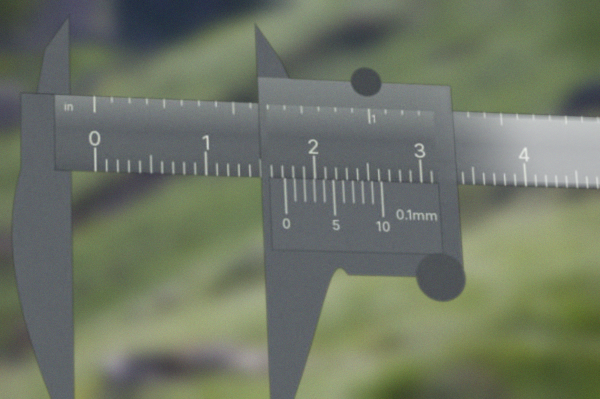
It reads 17.2 mm
